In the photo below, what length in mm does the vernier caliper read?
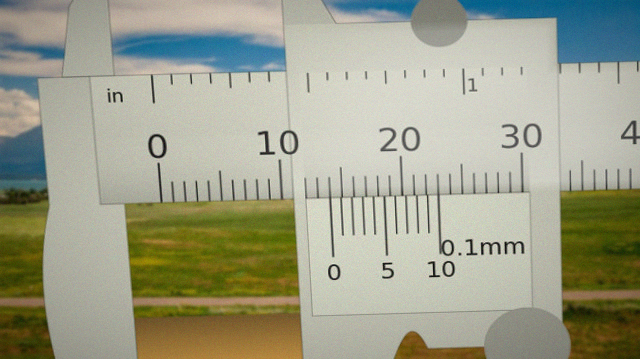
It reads 14.0 mm
